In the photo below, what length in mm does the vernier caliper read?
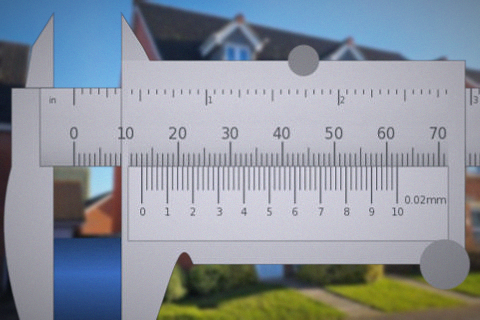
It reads 13.0 mm
